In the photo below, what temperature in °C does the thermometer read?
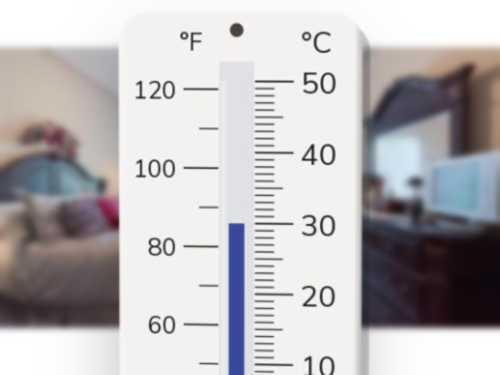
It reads 30 °C
